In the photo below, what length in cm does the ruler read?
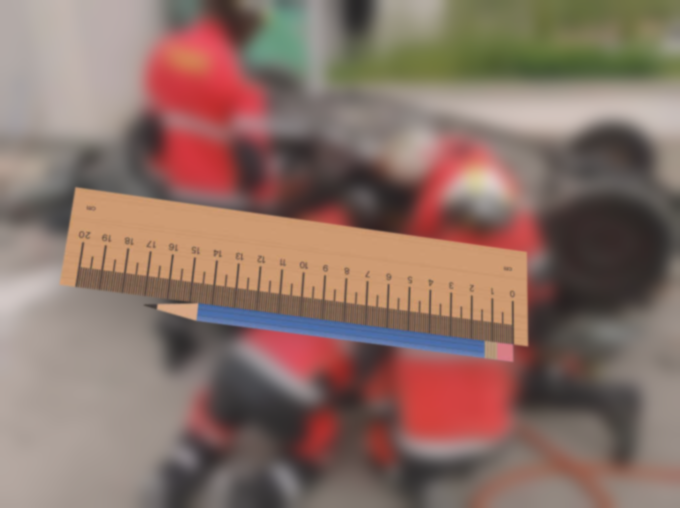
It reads 17 cm
